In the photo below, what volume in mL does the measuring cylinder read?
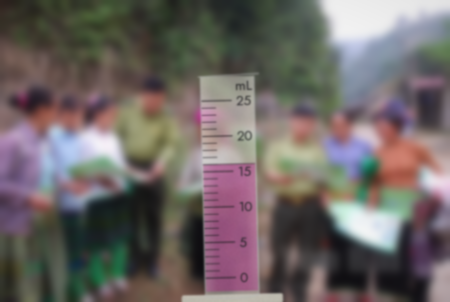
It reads 16 mL
